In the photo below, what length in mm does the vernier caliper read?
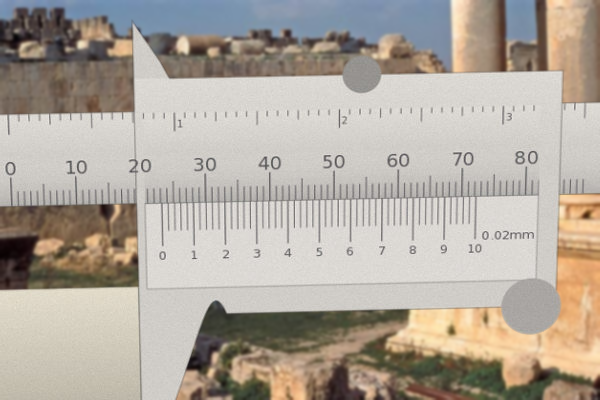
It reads 23.2 mm
